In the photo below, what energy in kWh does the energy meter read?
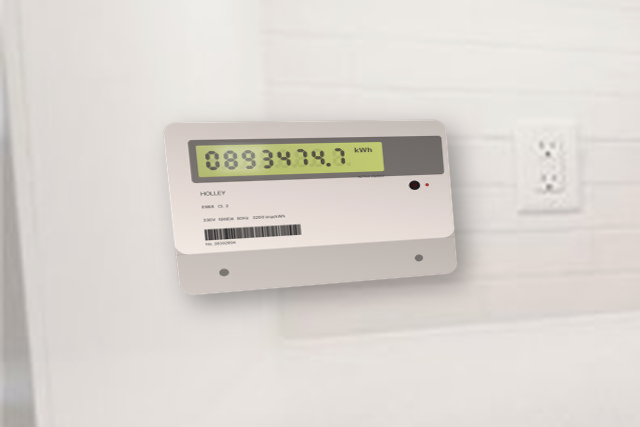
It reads 893474.7 kWh
